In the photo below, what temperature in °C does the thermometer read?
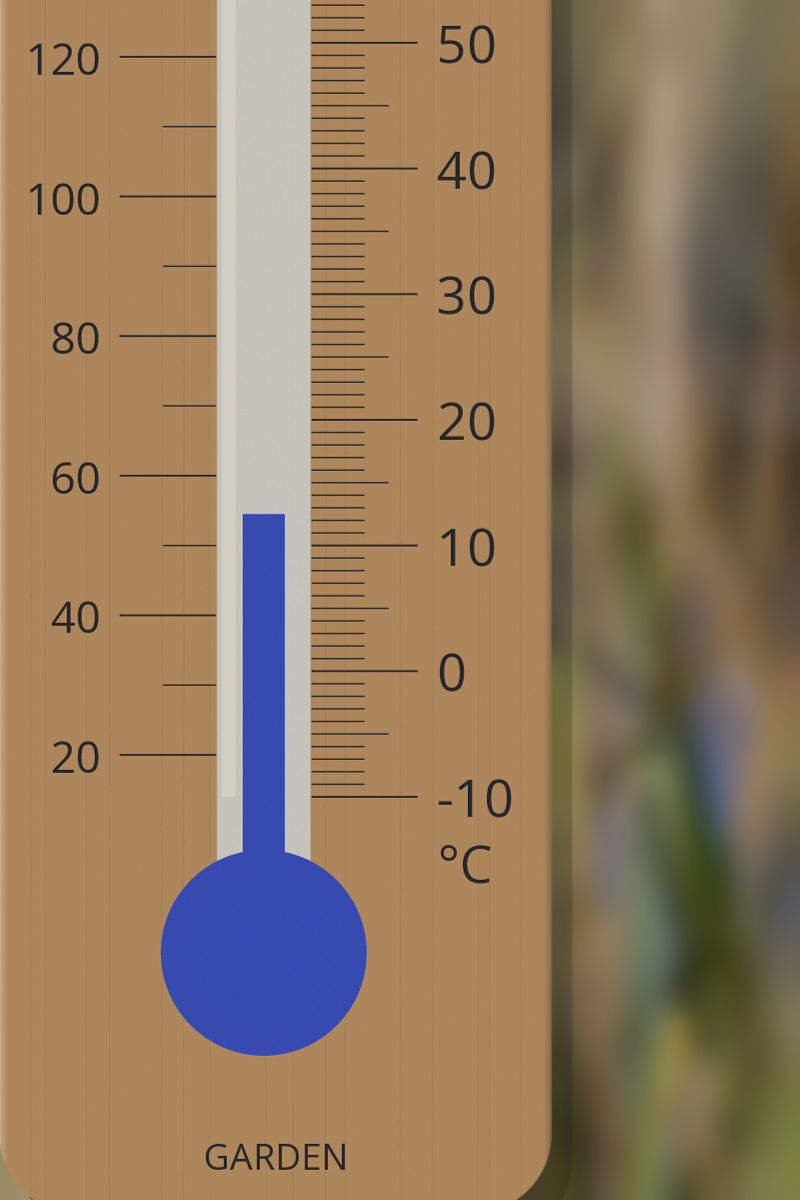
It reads 12.5 °C
